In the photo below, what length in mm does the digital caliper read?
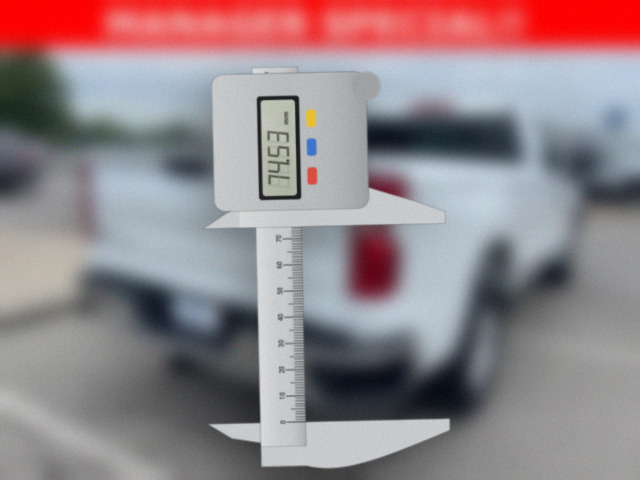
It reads 74.53 mm
